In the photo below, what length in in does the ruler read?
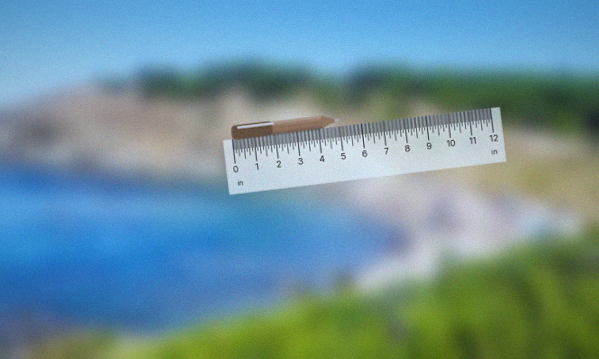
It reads 5 in
